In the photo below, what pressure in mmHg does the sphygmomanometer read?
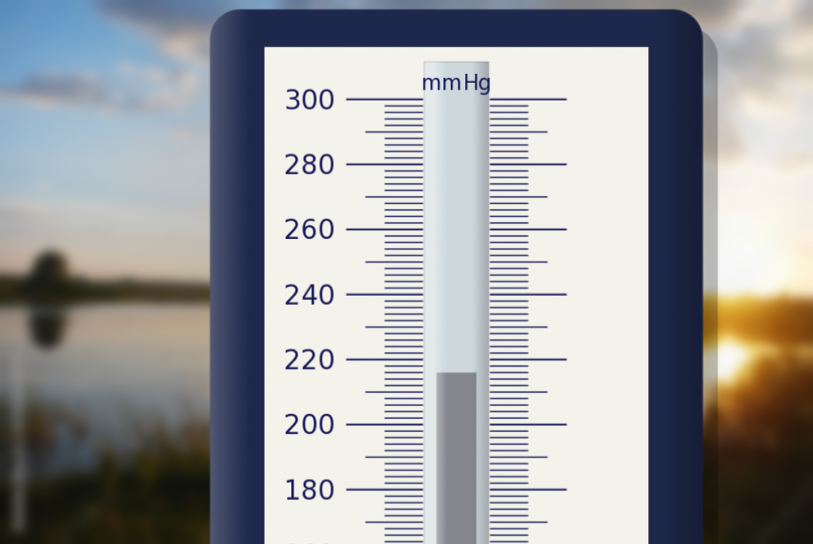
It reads 216 mmHg
